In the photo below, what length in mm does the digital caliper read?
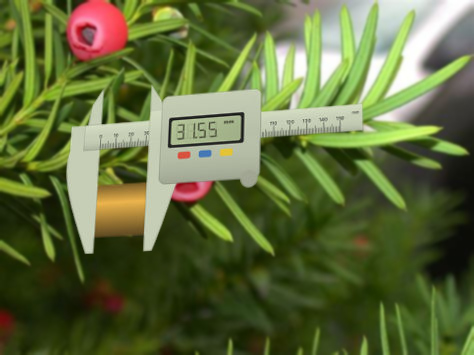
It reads 31.55 mm
